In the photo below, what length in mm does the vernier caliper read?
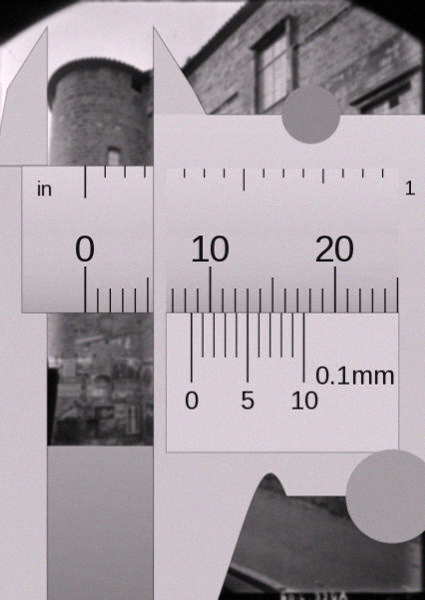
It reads 8.5 mm
